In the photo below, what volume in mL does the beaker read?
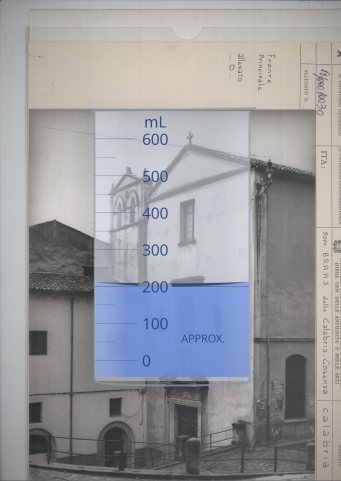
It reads 200 mL
